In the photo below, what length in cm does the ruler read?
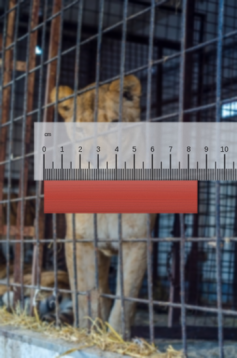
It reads 8.5 cm
